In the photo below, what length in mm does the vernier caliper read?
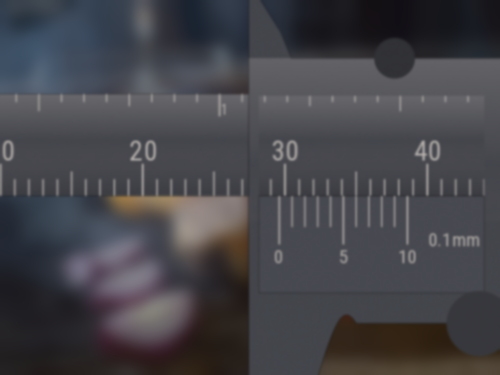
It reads 29.6 mm
